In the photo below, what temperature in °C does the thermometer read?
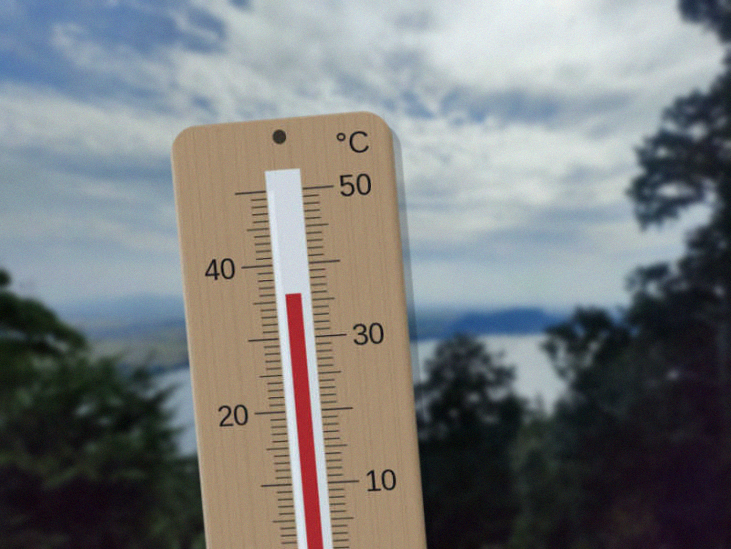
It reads 36 °C
